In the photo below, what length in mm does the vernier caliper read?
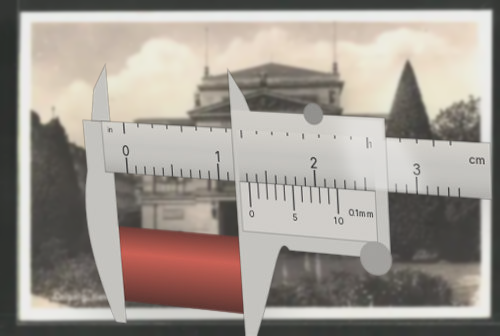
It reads 13.2 mm
